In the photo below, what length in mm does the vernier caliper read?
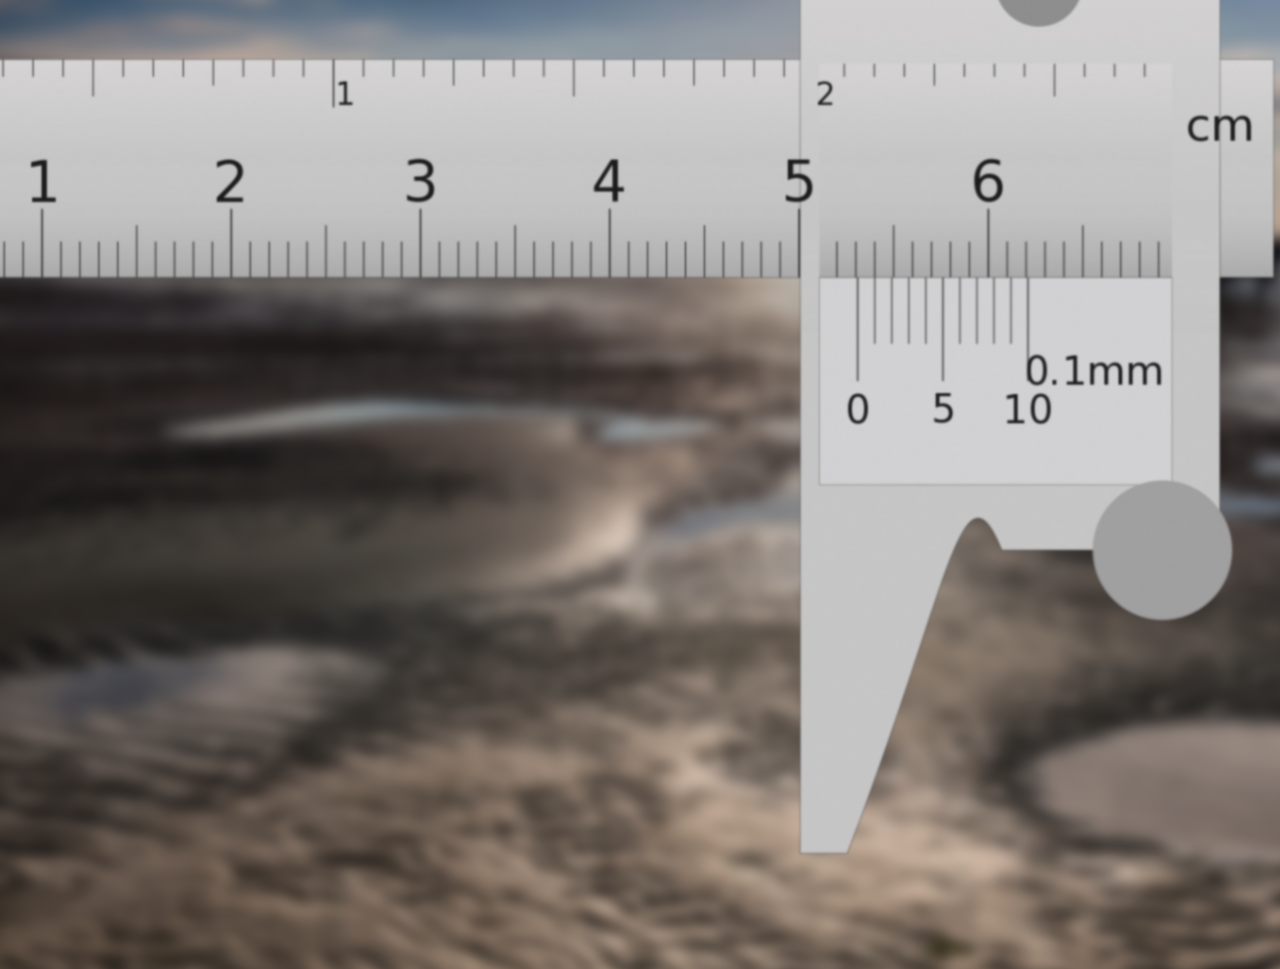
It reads 53.1 mm
